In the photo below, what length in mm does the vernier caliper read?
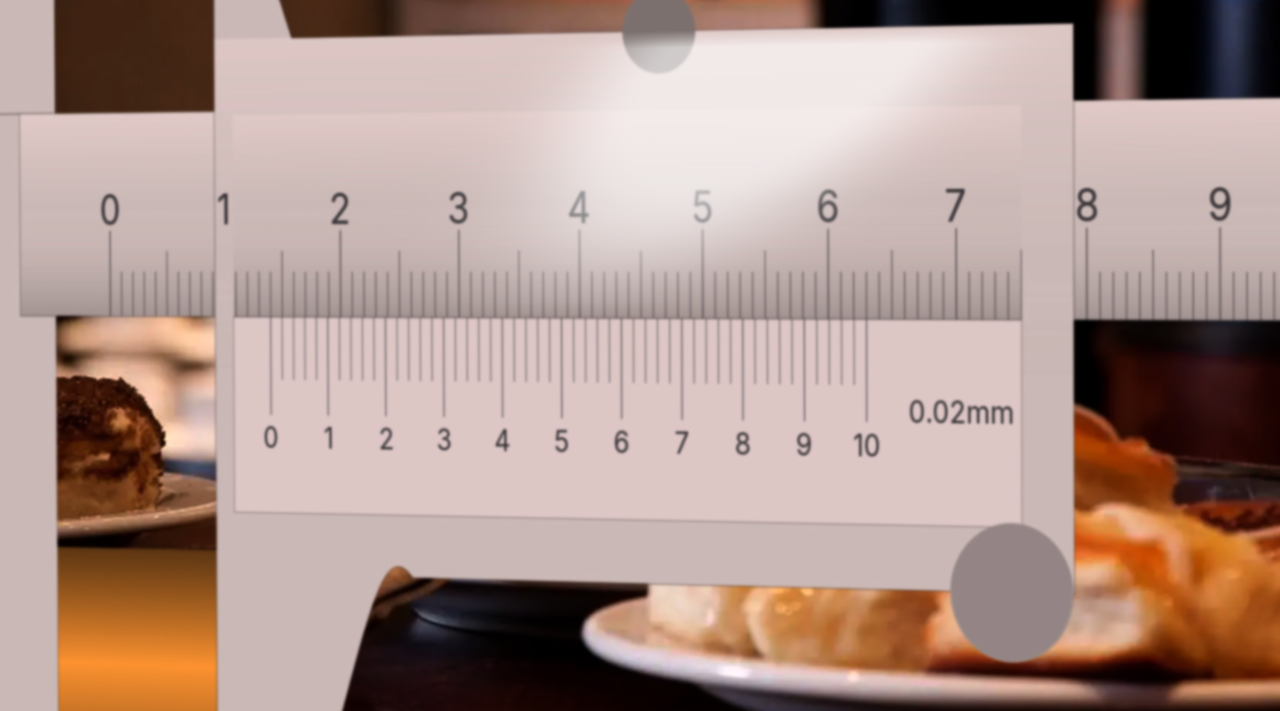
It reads 14.0 mm
